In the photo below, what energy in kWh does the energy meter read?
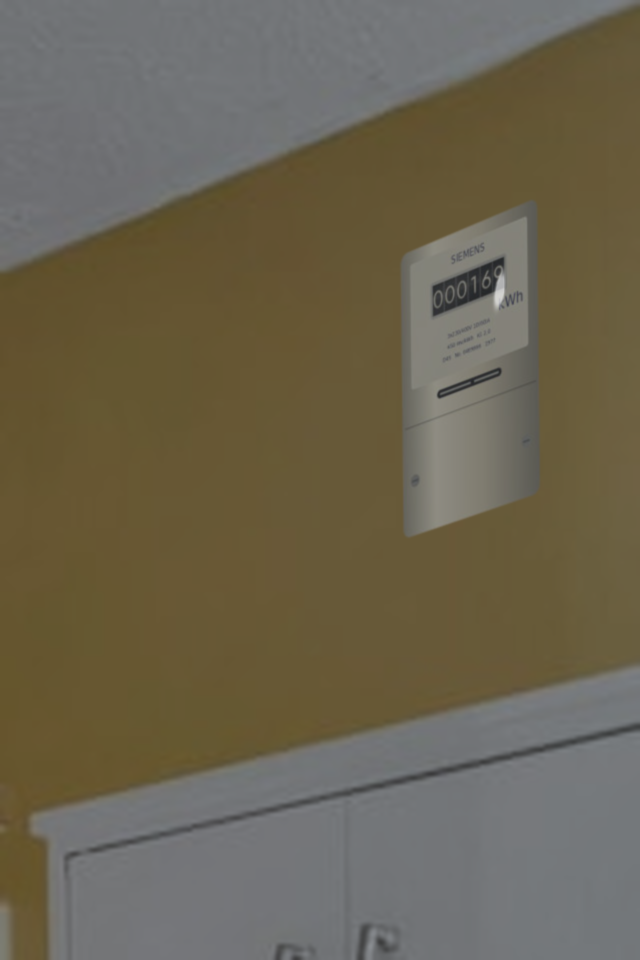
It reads 169 kWh
